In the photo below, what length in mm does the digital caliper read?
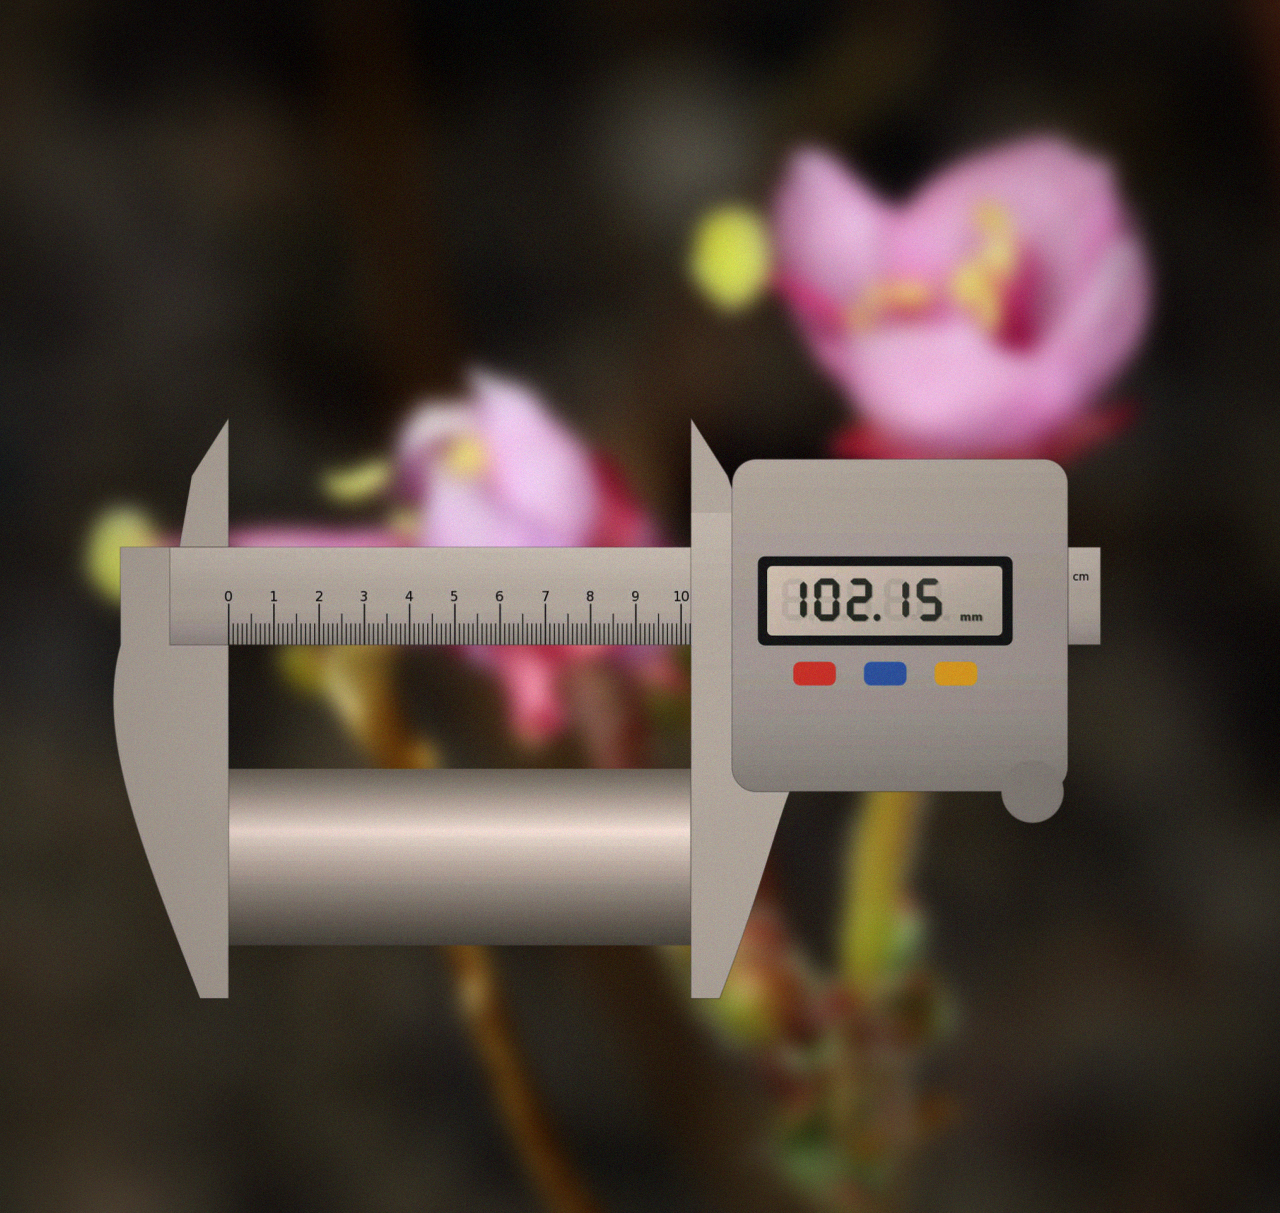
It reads 102.15 mm
